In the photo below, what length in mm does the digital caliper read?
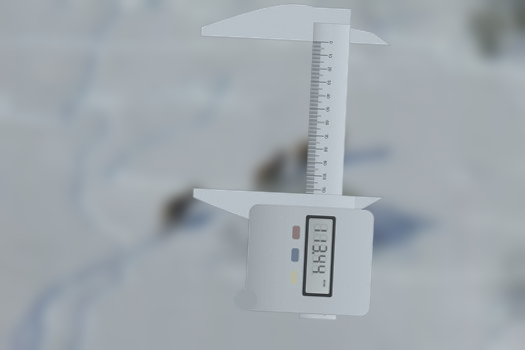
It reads 113.44 mm
